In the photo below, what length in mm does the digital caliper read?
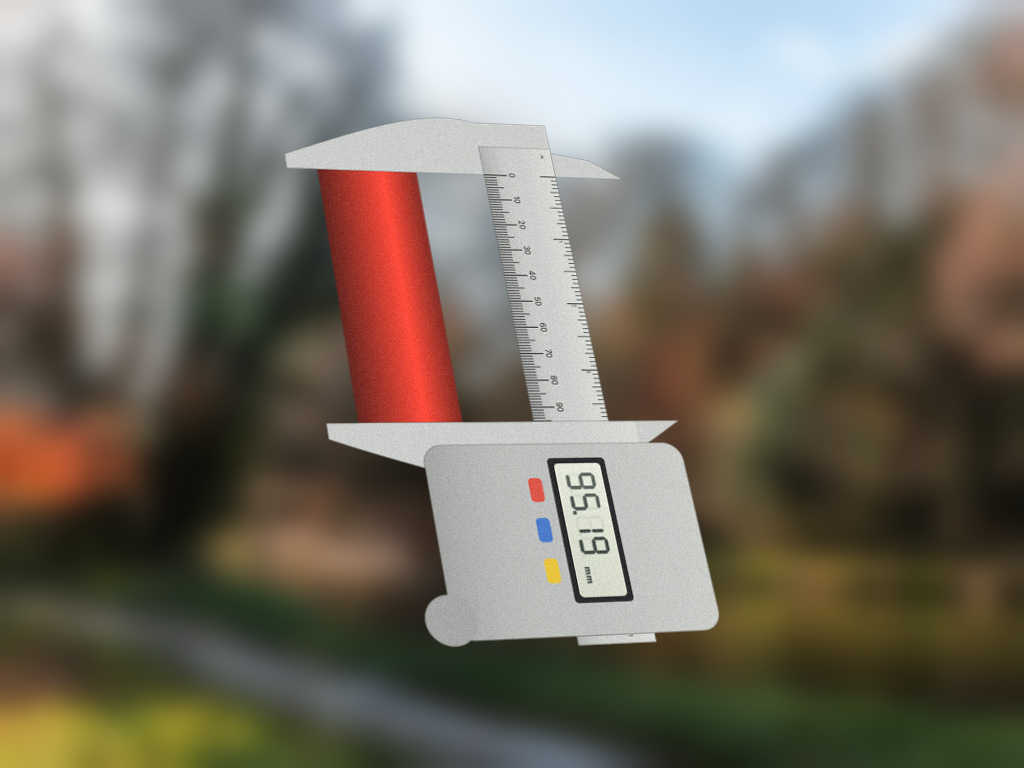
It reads 95.19 mm
